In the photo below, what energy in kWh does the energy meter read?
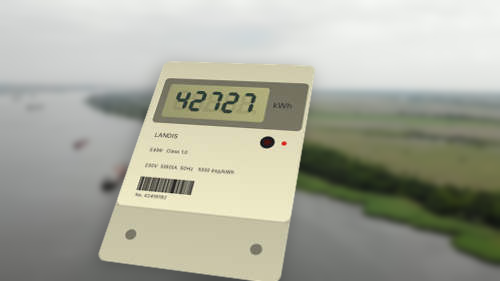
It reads 42727 kWh
